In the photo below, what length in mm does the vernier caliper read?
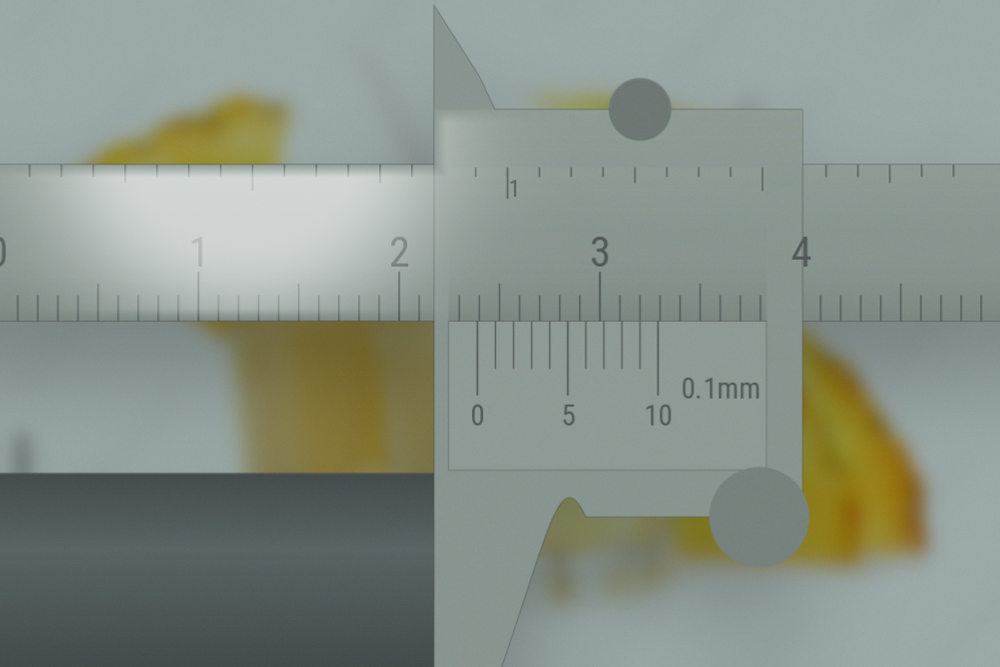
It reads 23.9 mm
